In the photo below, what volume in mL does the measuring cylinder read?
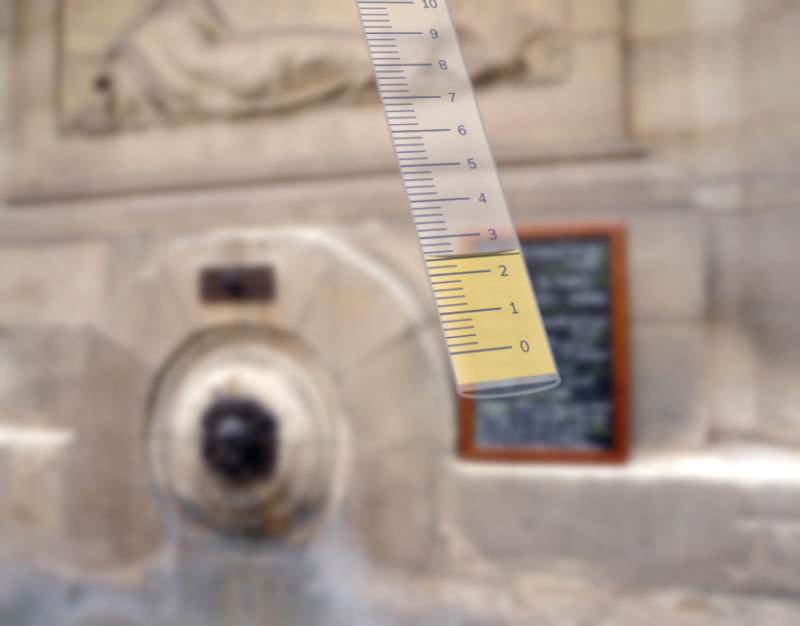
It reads 2.4 mL
